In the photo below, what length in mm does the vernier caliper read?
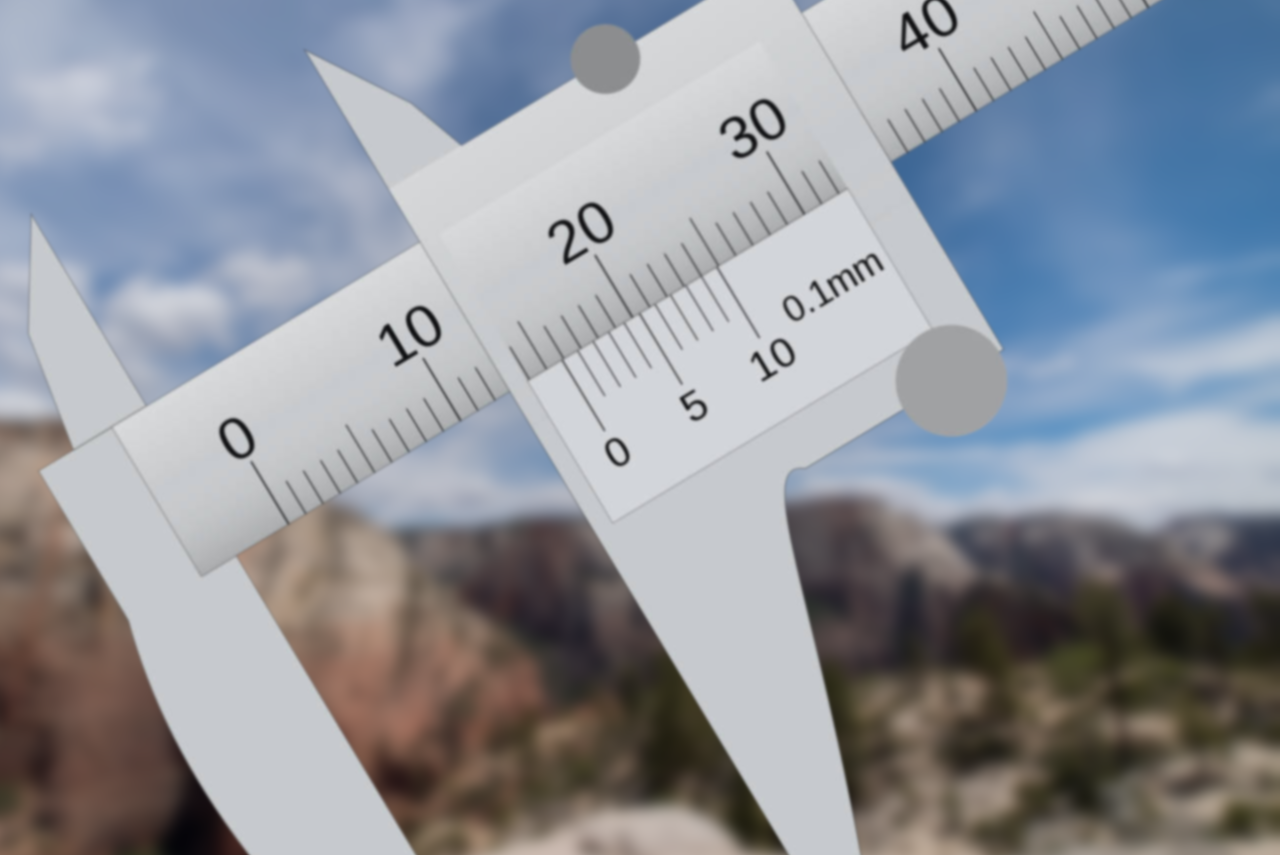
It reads 15.9 mm
